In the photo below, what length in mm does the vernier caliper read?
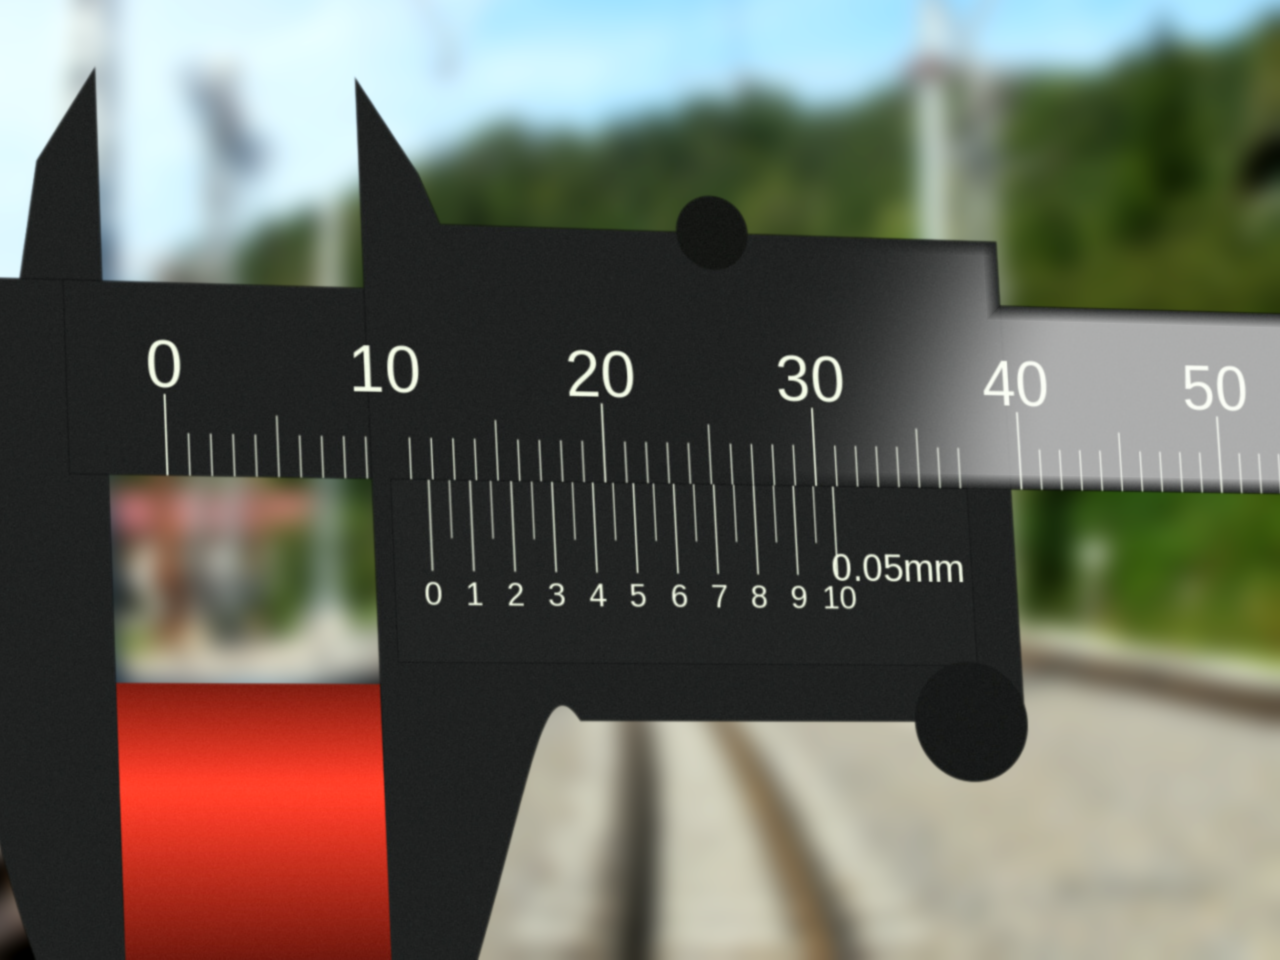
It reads 11.8 mm
